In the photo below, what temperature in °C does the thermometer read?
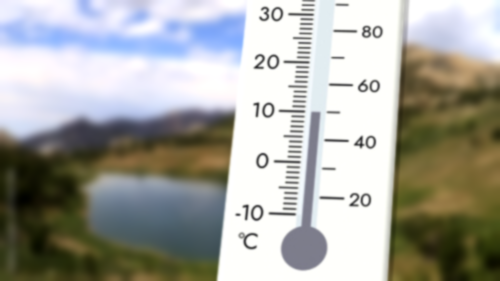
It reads 10 °C
